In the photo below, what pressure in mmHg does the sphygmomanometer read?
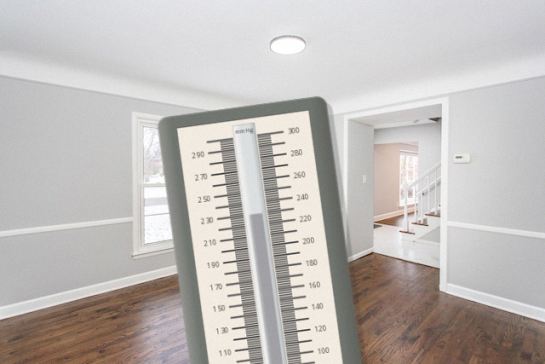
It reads 230 mmHg
